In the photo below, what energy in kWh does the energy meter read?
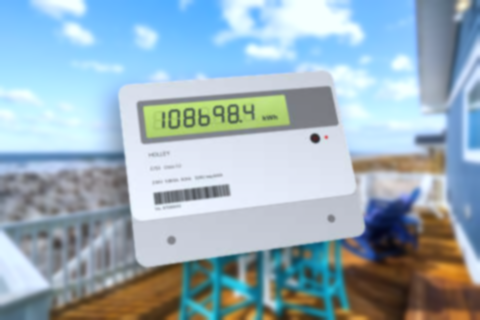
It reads 108698.4 kWh
